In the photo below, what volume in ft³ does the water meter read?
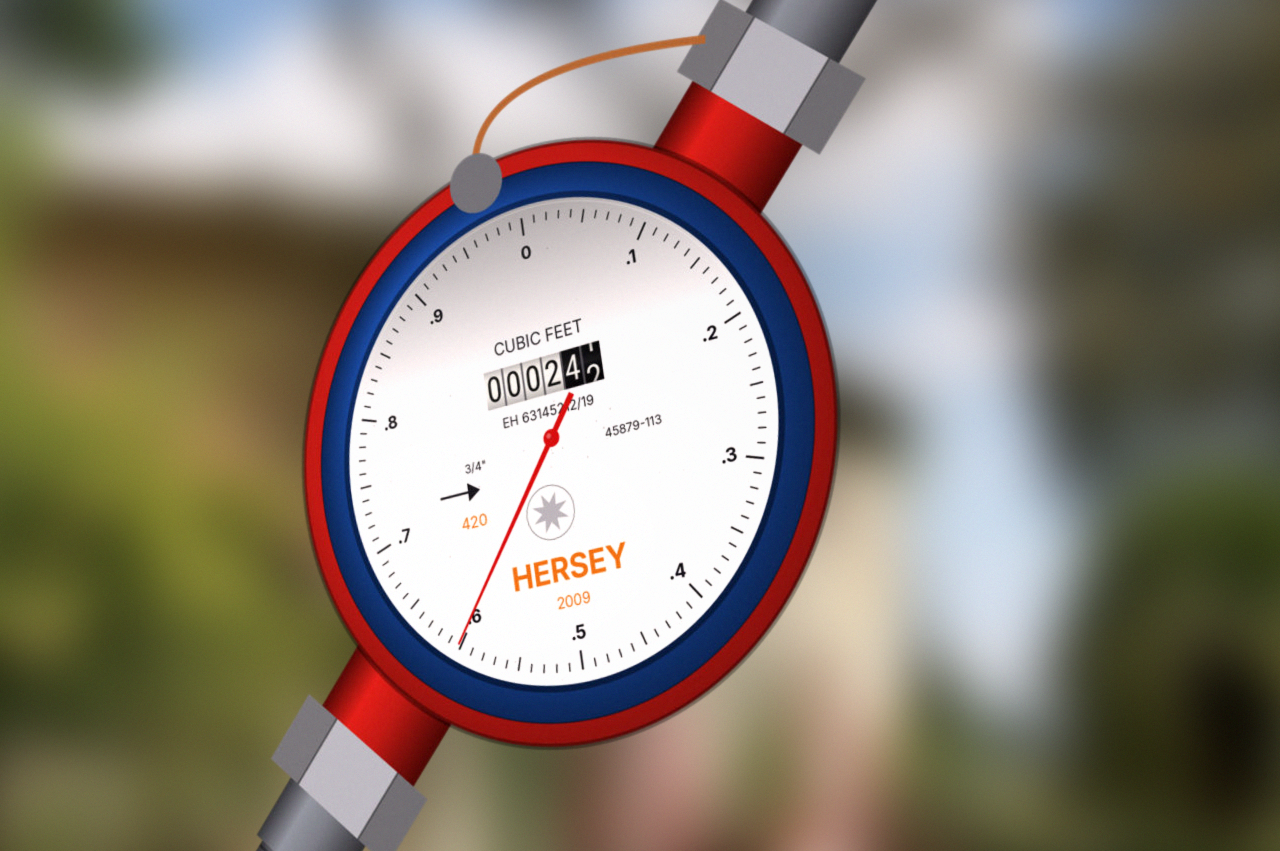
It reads 241.60 ft³
